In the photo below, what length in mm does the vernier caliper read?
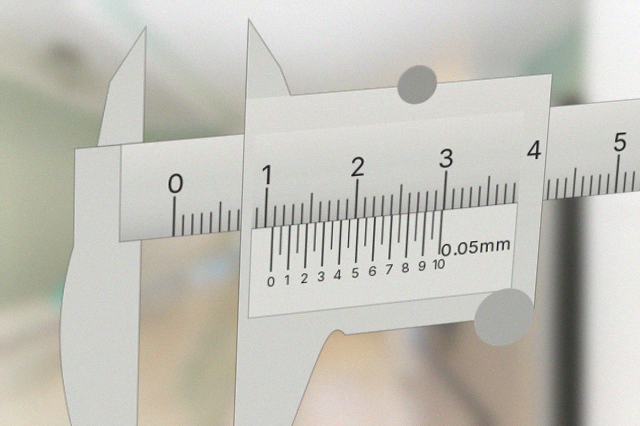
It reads 10.8 mm
